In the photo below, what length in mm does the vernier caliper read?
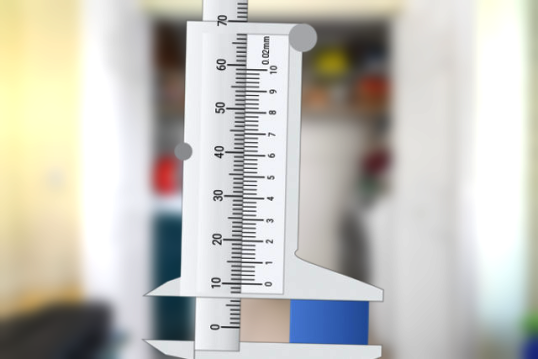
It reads 10.0 mm
